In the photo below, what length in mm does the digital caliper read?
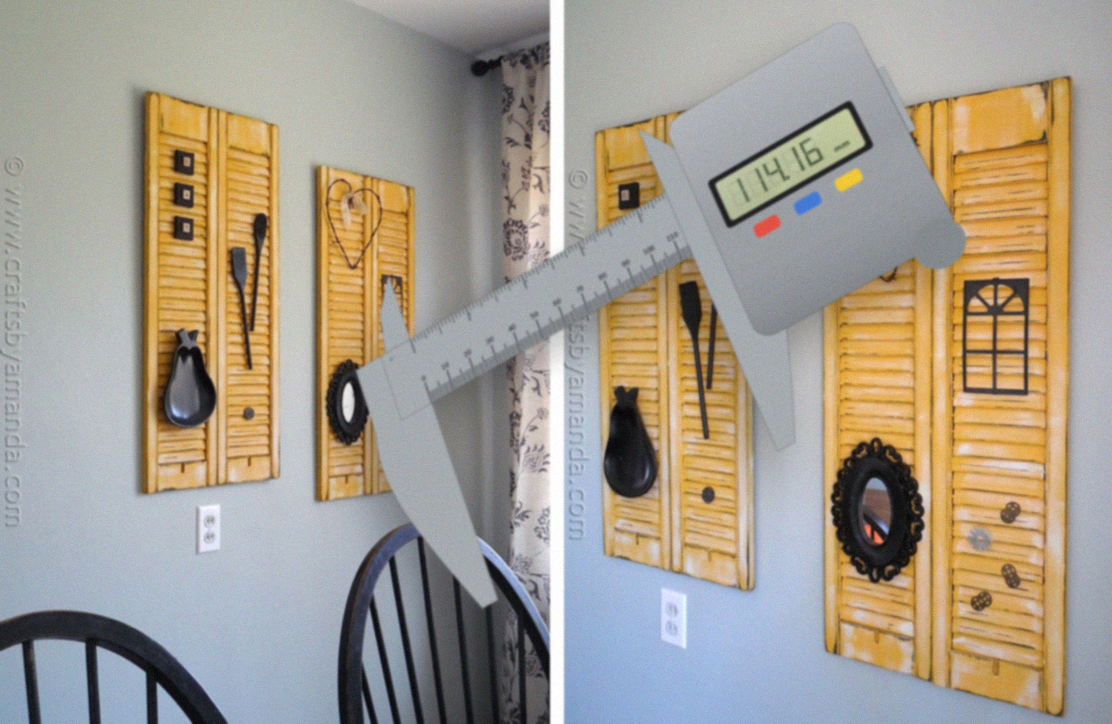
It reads 114.16 mm
